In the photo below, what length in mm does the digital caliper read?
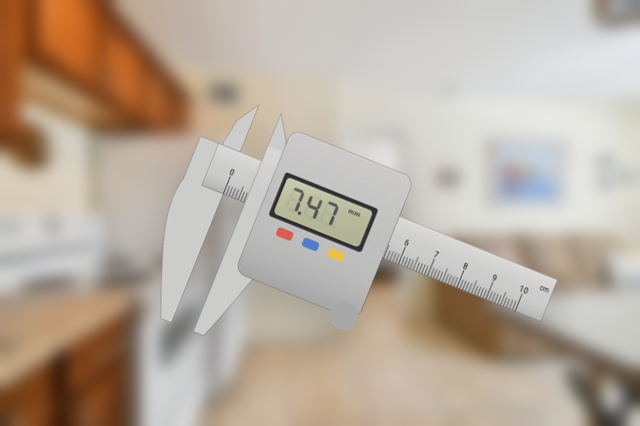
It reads 7.47 mm
